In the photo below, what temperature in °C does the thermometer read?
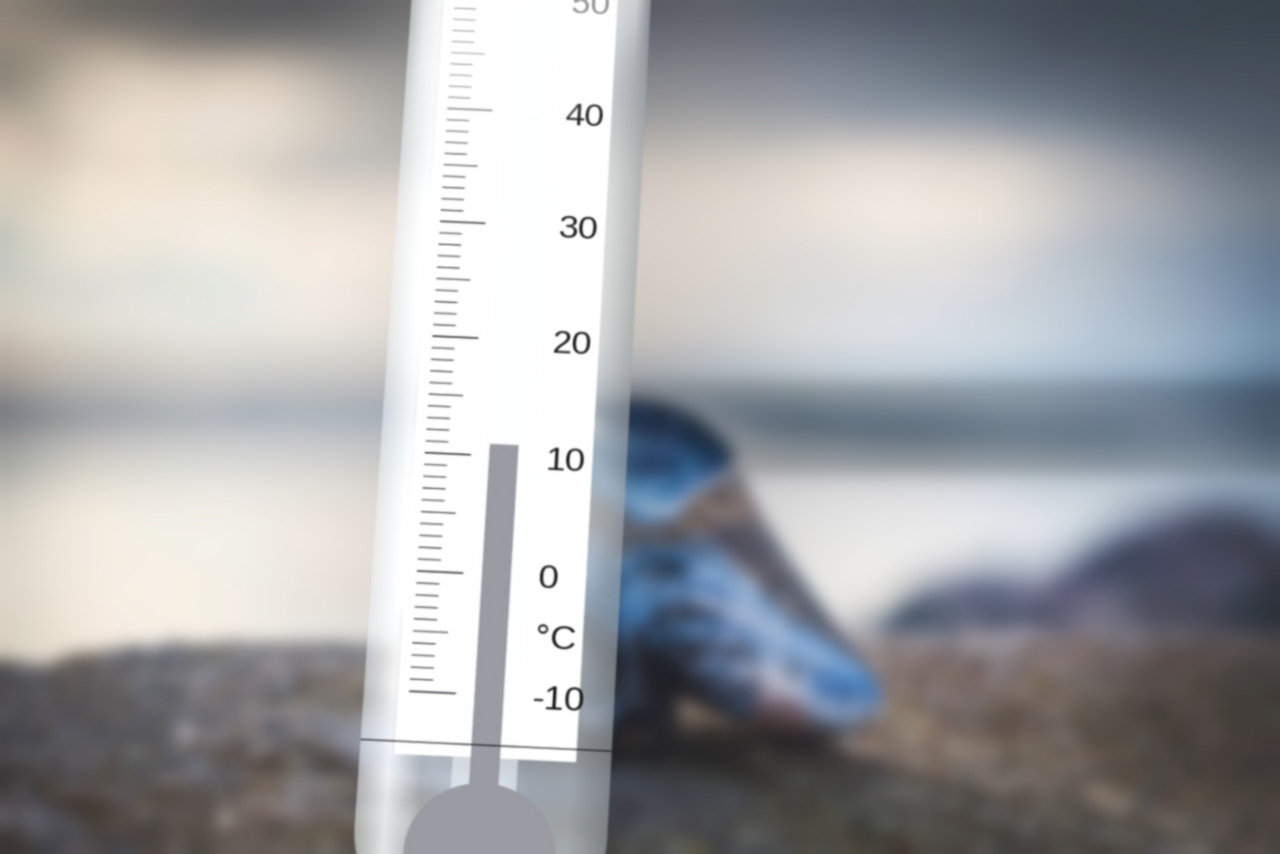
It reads 11 °C
